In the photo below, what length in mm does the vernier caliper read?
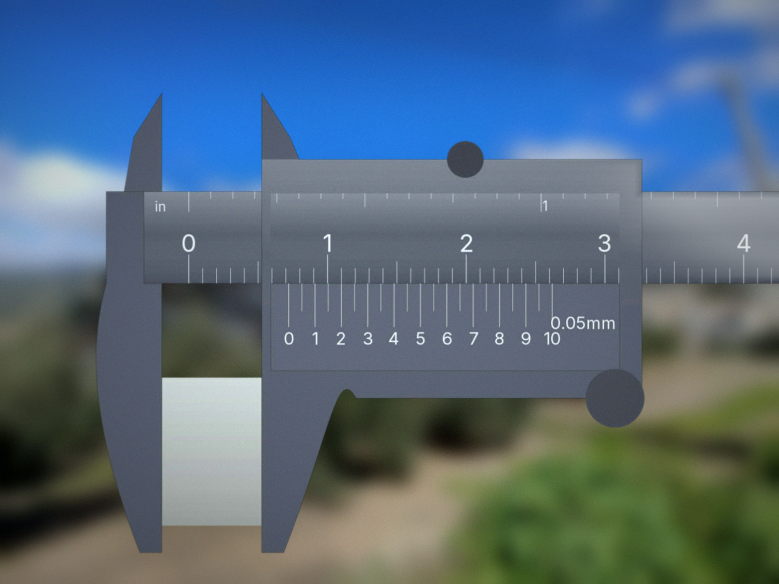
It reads 7.2 mm
